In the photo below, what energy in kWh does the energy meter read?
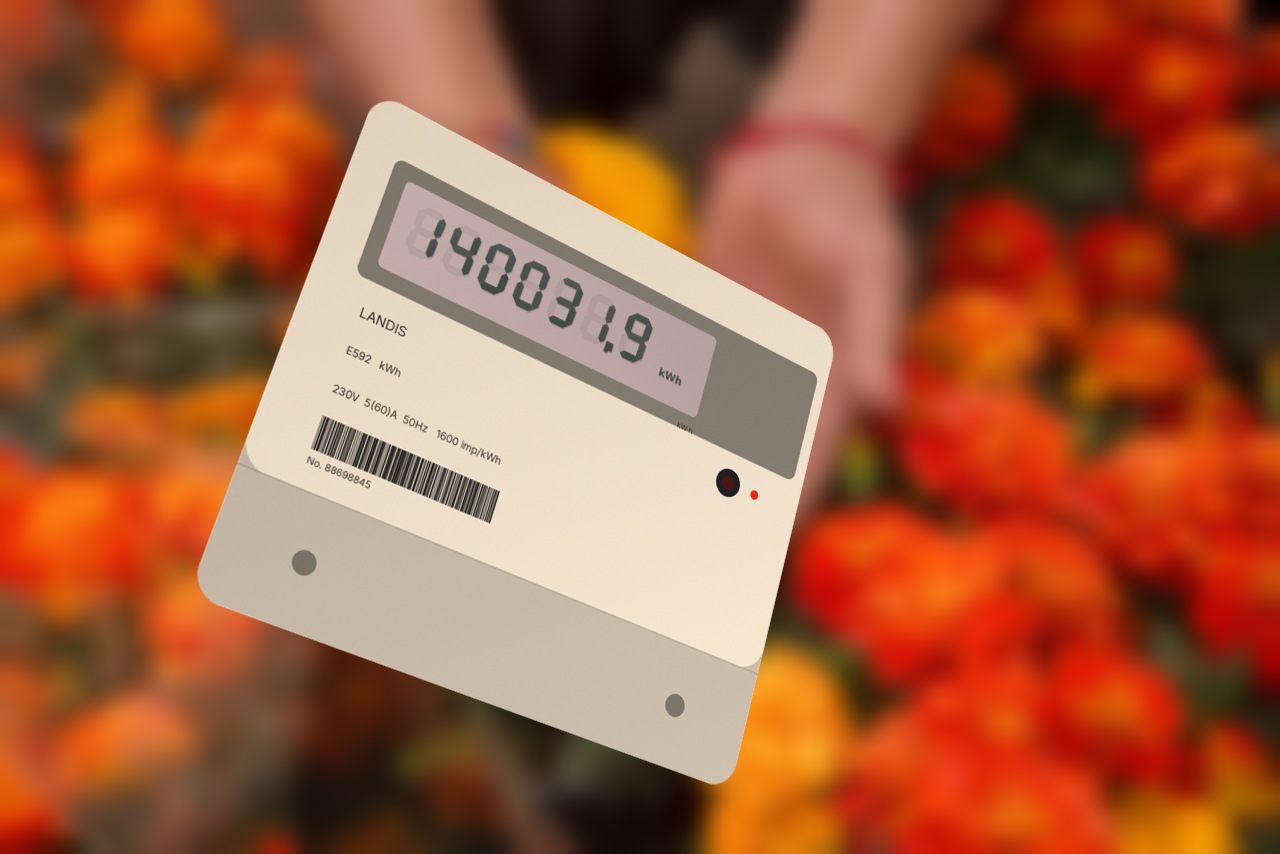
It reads 140031.9 kWh
